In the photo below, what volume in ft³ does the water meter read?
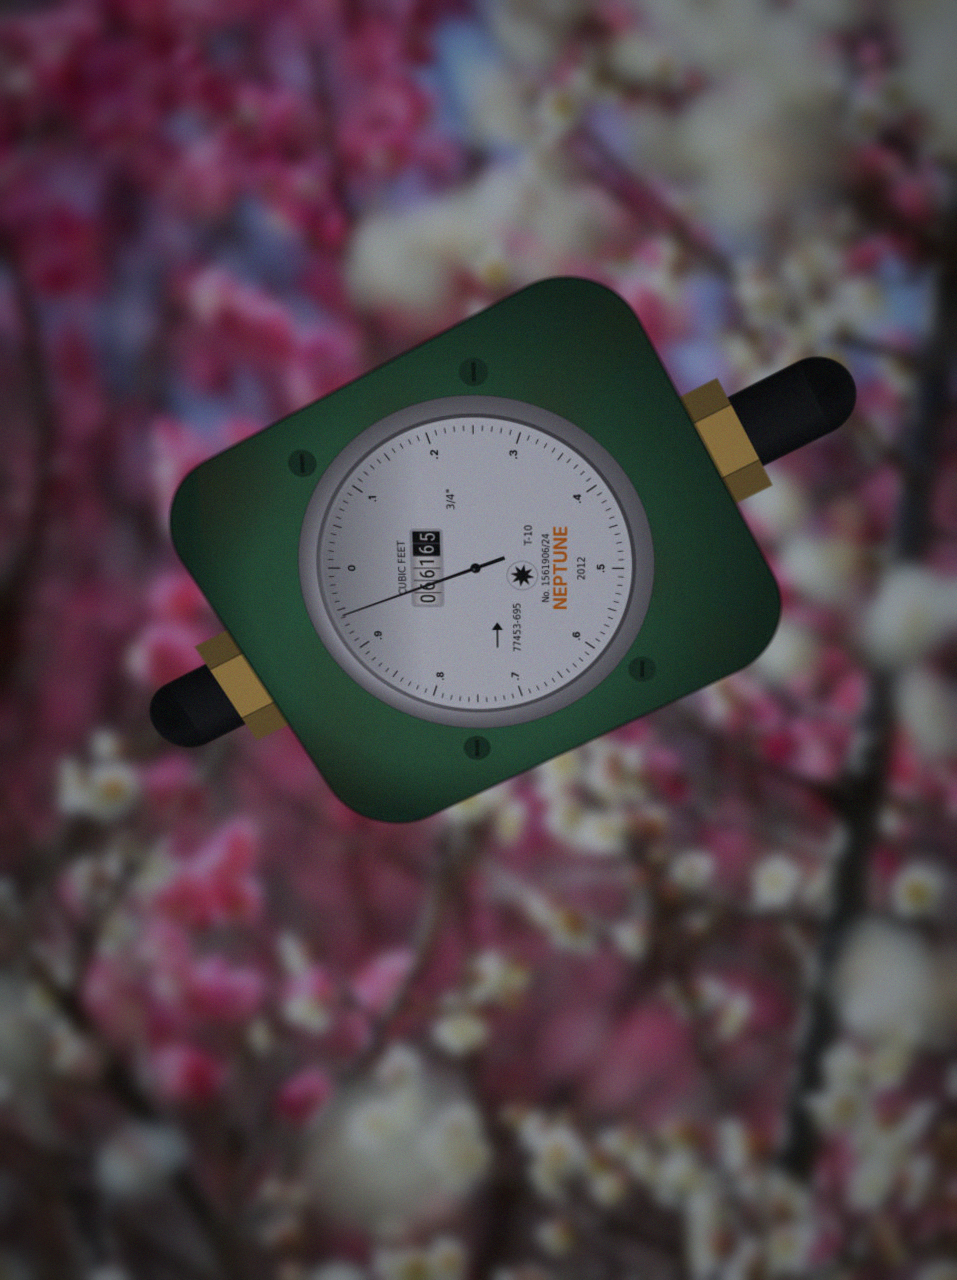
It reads 66164.94 ft³
